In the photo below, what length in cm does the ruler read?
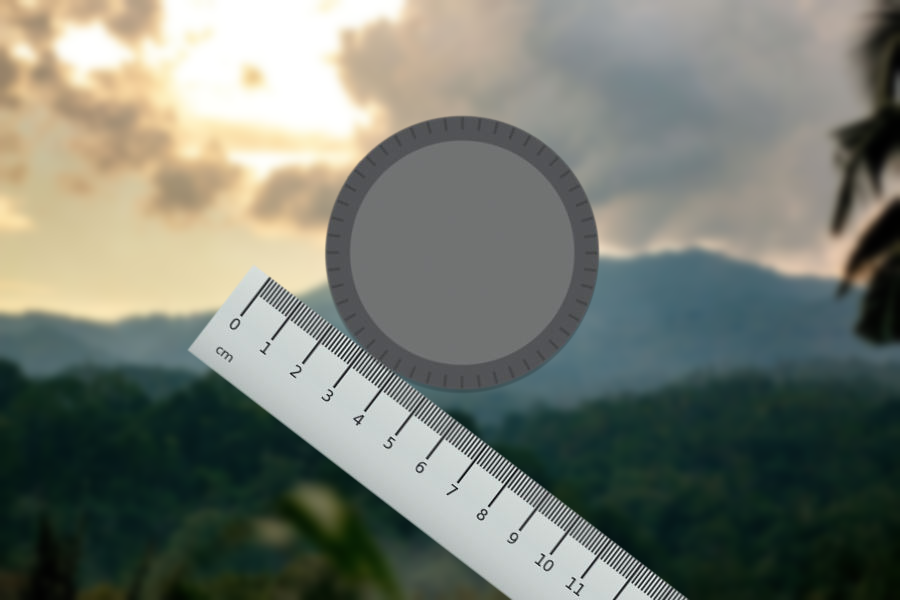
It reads 7 cm
